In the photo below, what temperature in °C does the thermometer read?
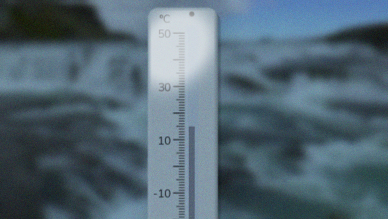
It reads 15 °C
